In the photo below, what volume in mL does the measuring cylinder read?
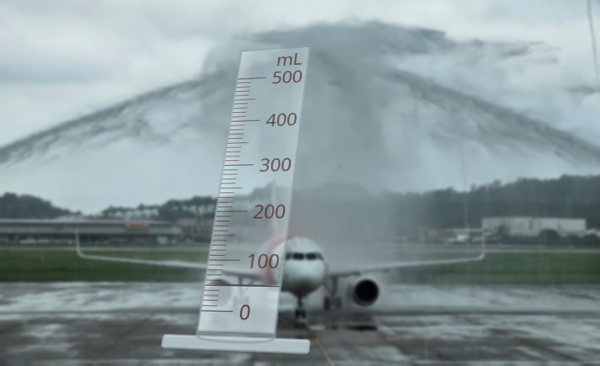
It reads 50 mL
